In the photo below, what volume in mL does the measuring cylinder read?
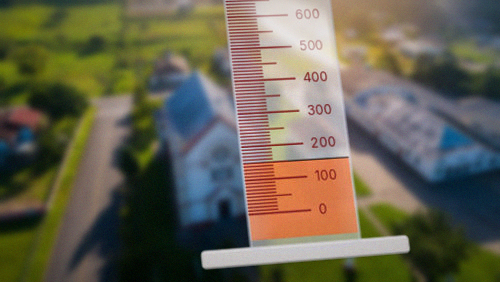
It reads 150 mL
